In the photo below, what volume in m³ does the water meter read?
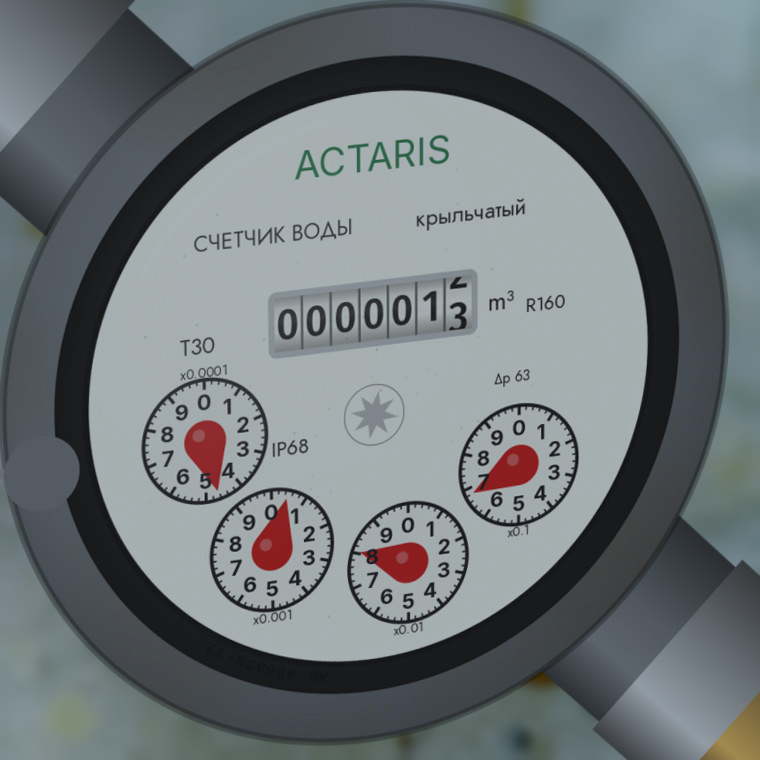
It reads 12.6804 m³
